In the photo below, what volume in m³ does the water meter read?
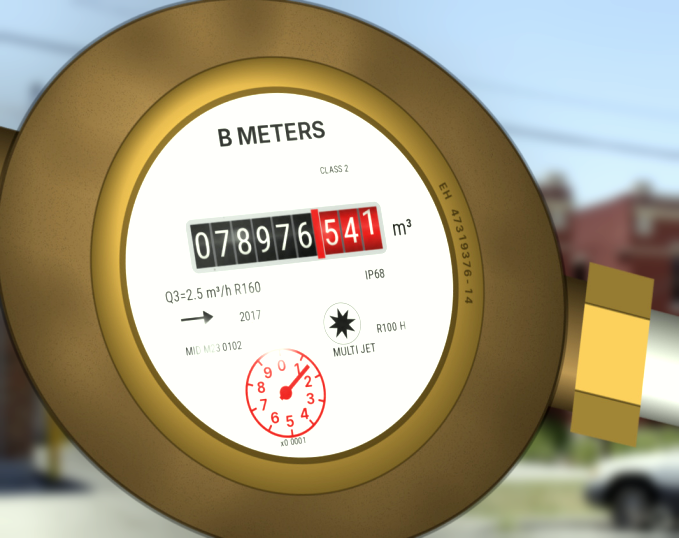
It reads 78976.5411 m³
